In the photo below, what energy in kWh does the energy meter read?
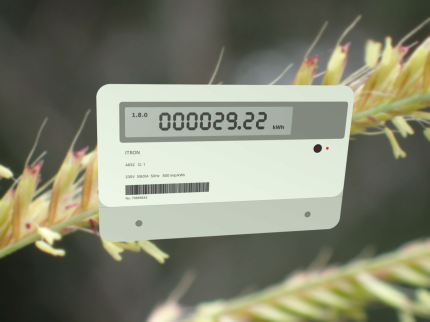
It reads 29.22 kWh
